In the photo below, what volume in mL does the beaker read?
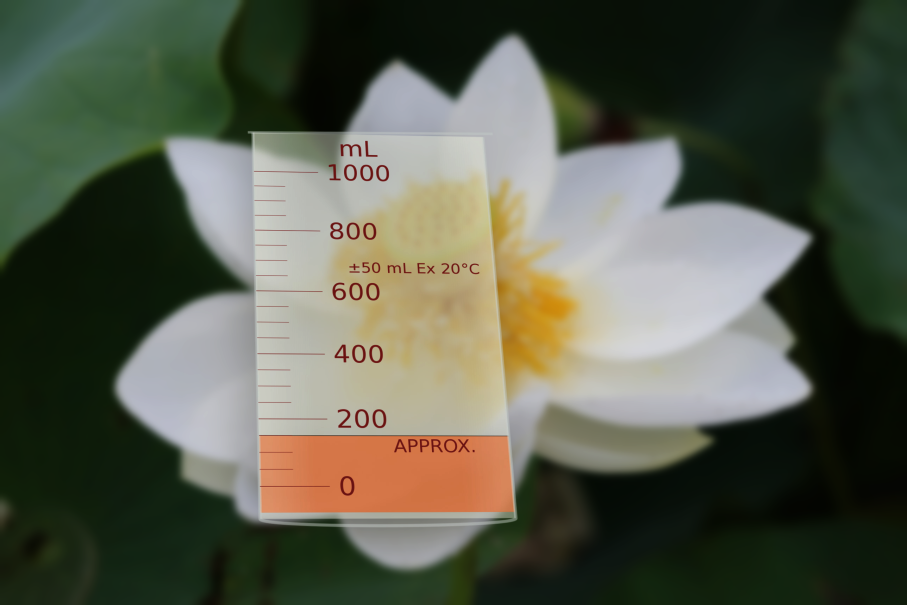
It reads 150 mL
